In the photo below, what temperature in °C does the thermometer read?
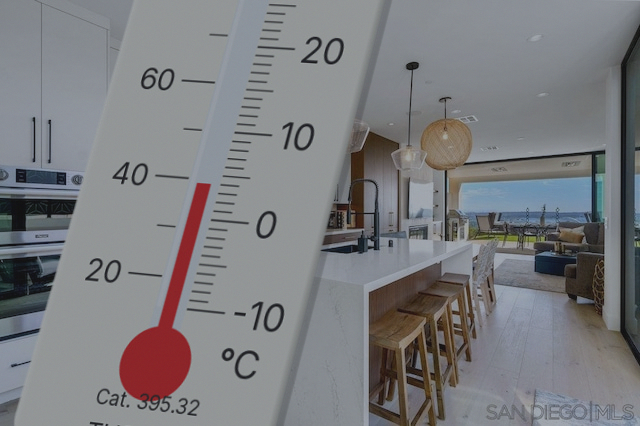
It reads 4 °C
